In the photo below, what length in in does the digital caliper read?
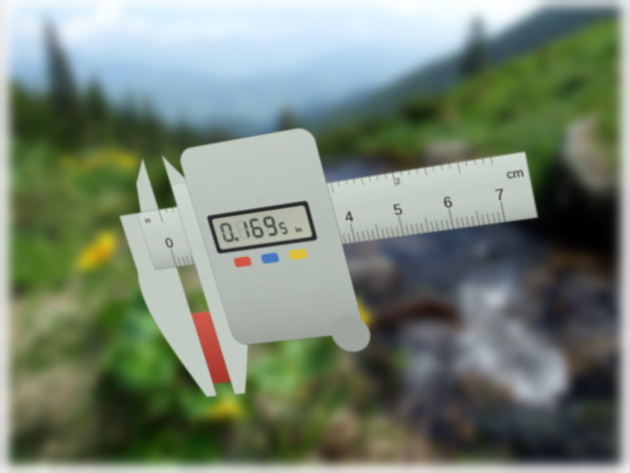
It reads 0.1695 in
